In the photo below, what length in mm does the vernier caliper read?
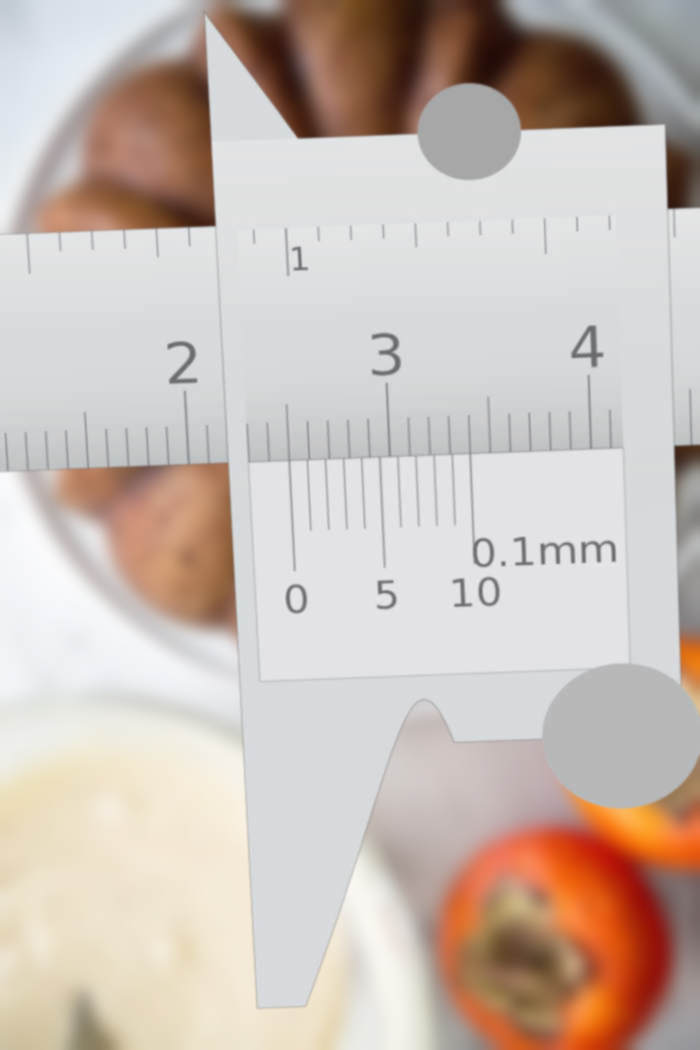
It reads 25.0 mm
